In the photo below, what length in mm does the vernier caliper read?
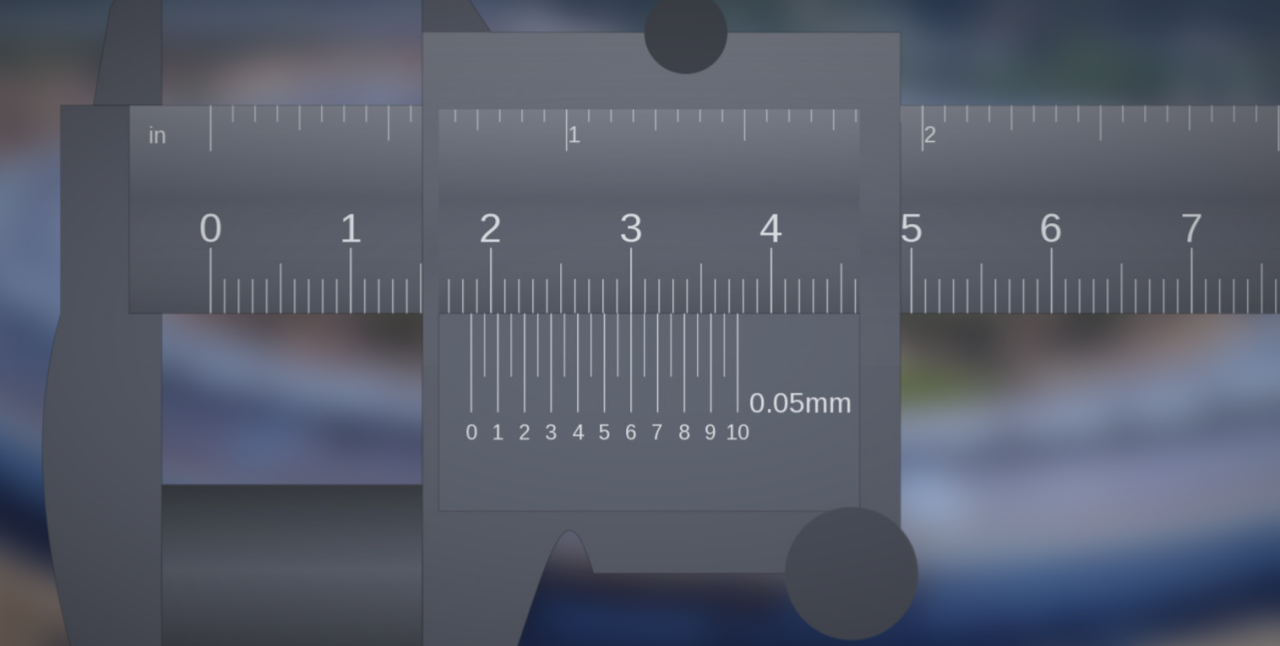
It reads 18.6 mm
